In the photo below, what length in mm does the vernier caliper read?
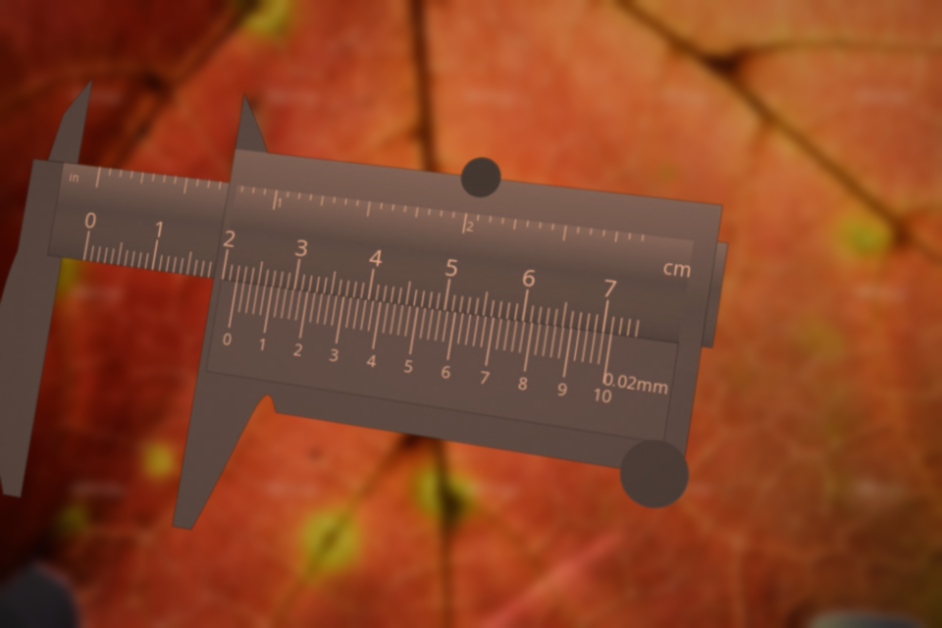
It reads 22.0 mm
